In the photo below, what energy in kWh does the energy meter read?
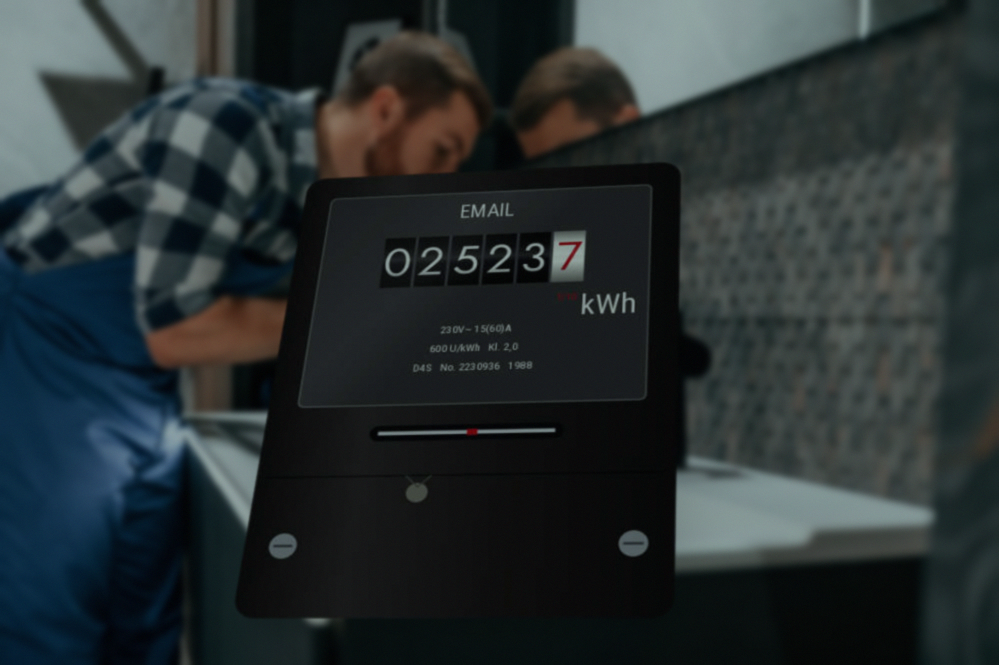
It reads 2523.7 kWh
